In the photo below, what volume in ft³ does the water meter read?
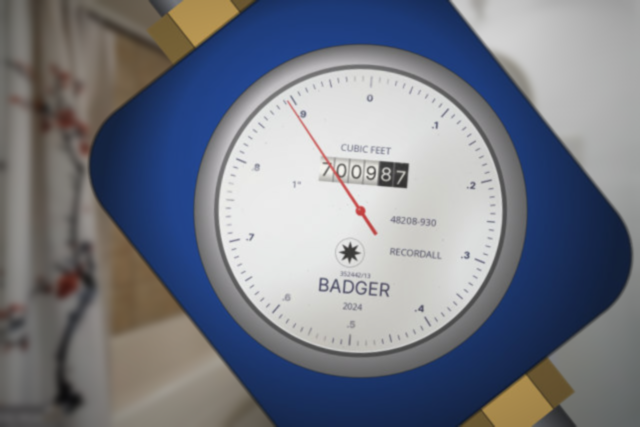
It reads 700986.89 ft³
